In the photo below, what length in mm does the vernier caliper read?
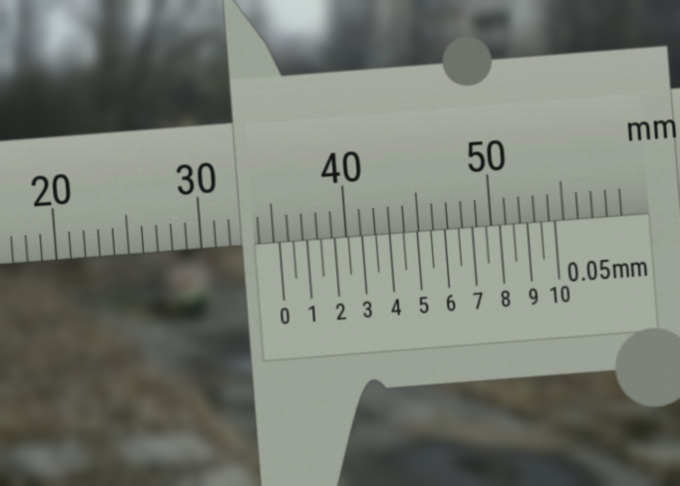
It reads 35.4 mm
